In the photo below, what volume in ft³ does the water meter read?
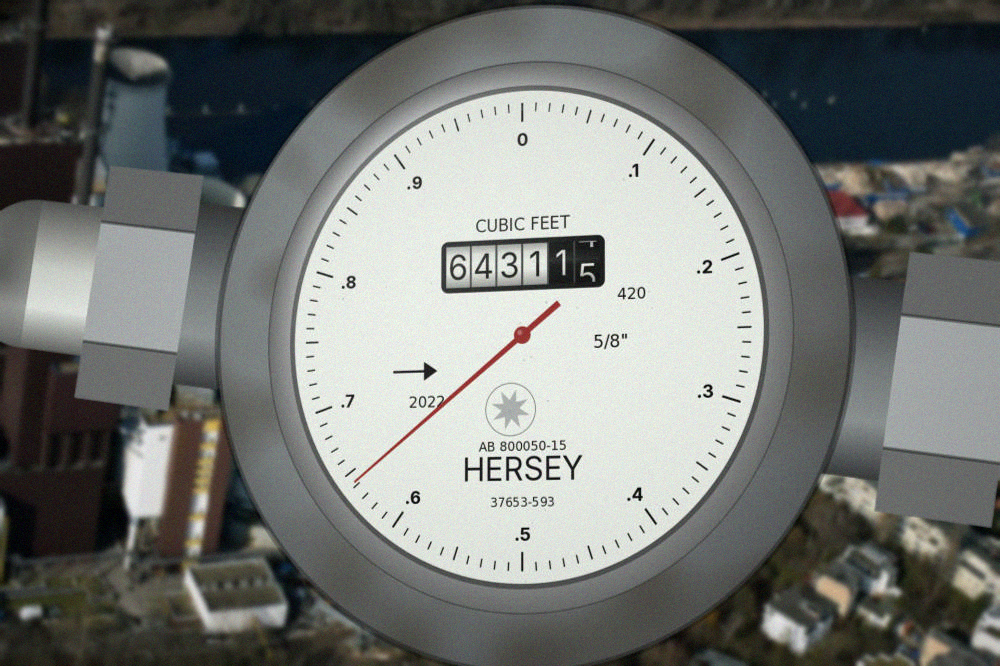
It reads 643114.64 ft³
